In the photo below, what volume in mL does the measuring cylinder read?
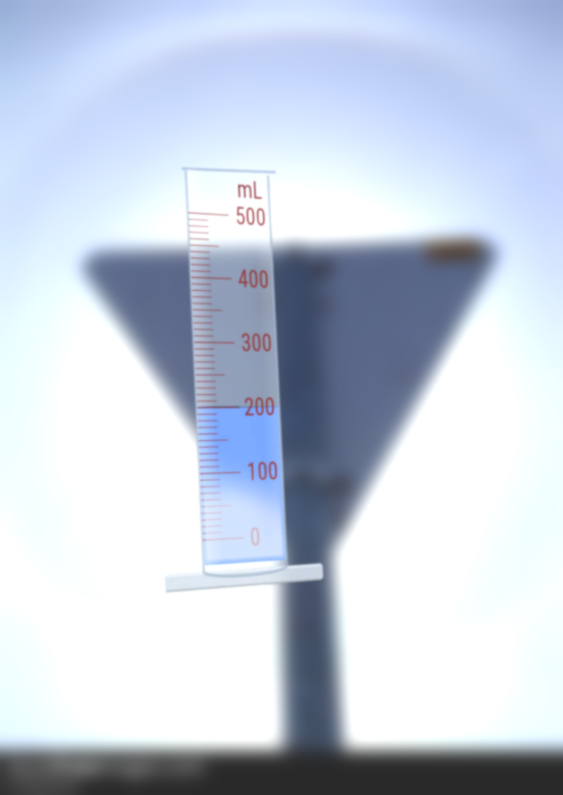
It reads 200 mL
